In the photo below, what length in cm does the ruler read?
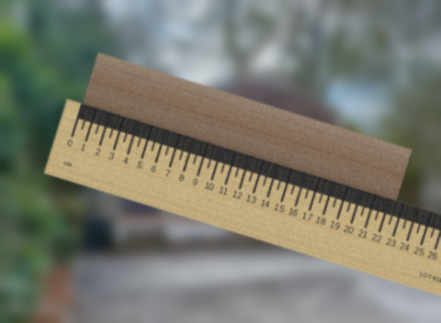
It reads 22.5 cm
